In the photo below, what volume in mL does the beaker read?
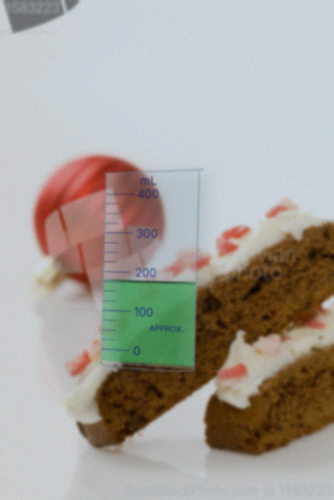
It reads 175 mL
